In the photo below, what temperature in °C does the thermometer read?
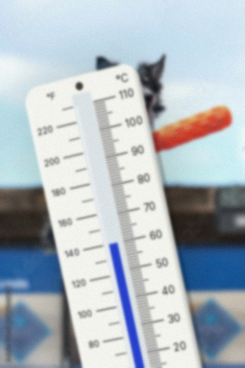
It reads 60 °C
